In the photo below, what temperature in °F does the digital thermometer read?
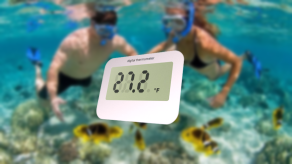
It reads 27.2 °F
